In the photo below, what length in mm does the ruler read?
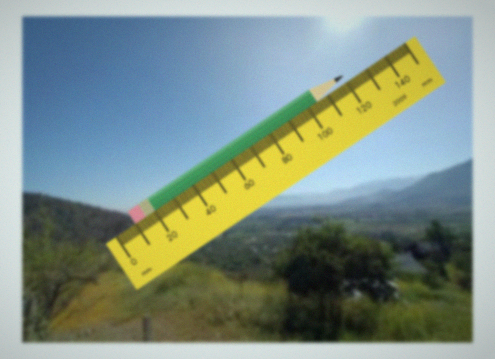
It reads 110 mm
